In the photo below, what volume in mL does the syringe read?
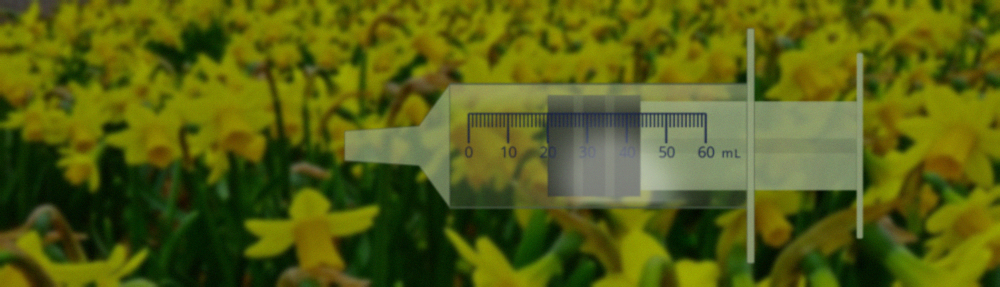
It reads 20 mL
